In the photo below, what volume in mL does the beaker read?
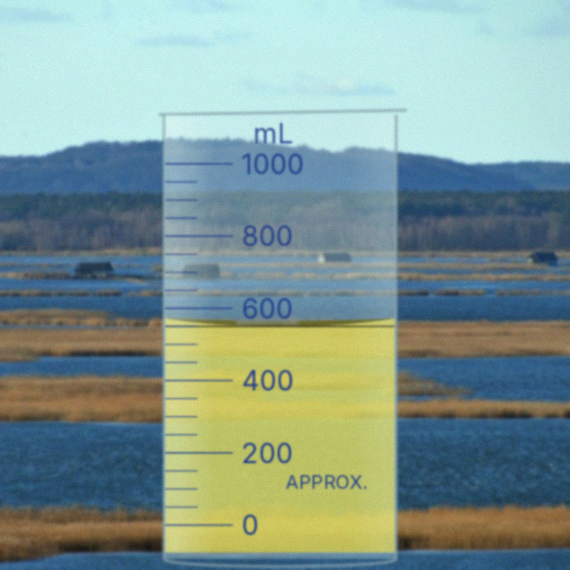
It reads 550 mL
